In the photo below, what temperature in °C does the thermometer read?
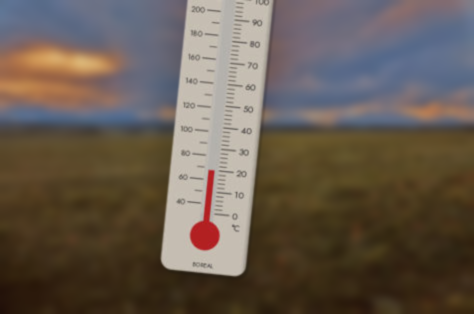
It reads 20 °C
